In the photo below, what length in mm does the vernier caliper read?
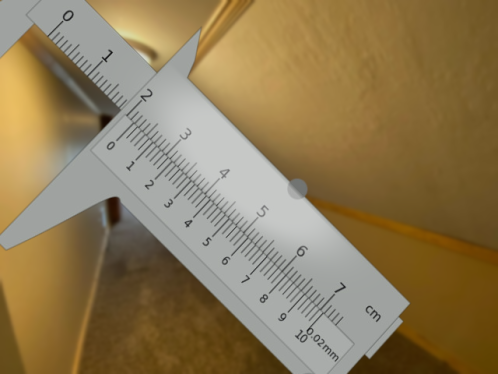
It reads 21.8 mm
